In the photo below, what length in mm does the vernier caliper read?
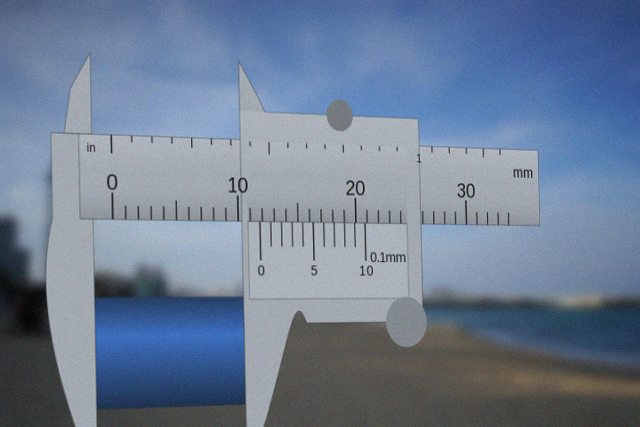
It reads 11.8 mm
